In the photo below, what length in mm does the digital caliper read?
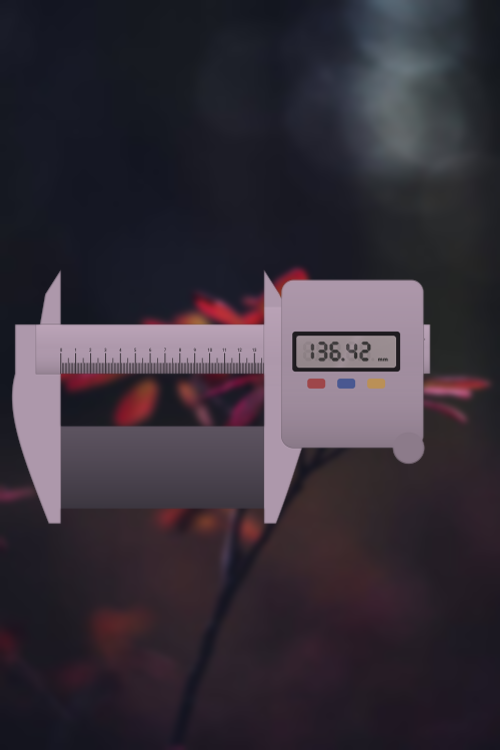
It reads 136.42 mm
